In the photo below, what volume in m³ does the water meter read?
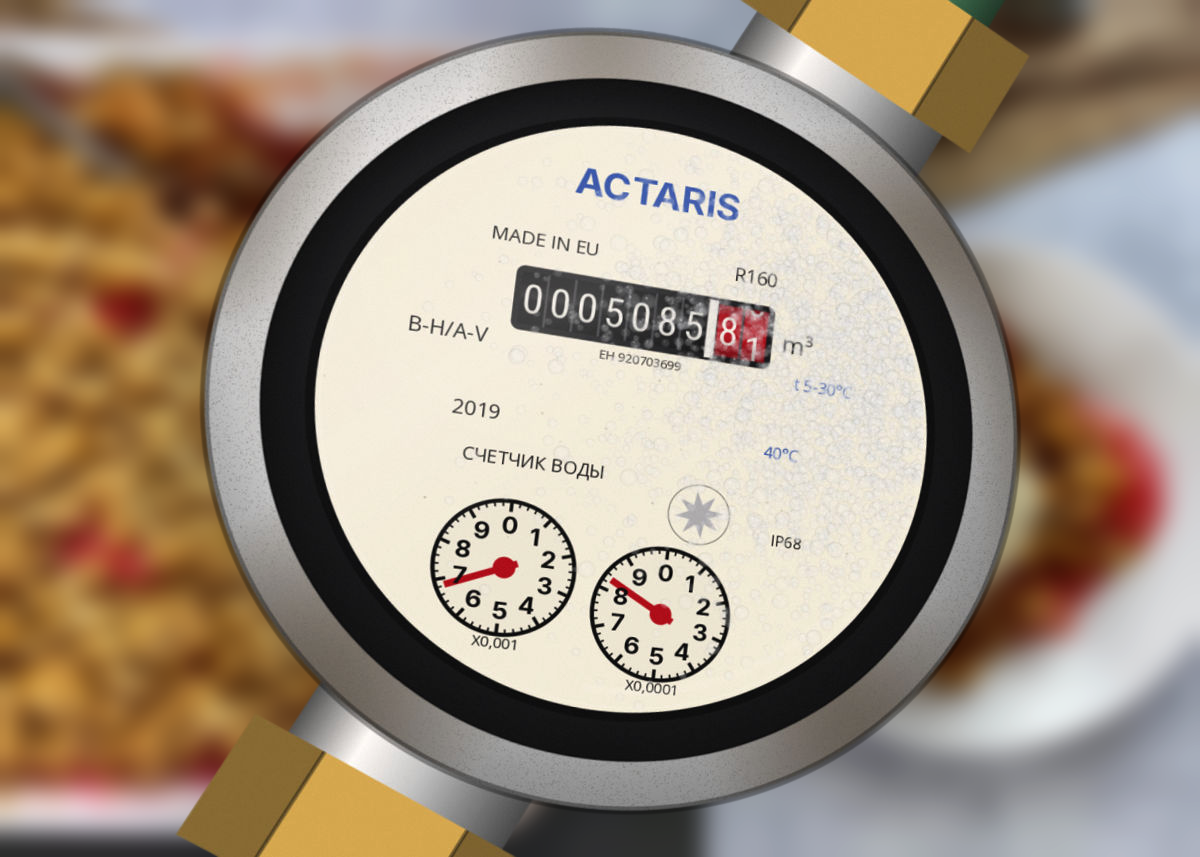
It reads 5085.8068 m³
